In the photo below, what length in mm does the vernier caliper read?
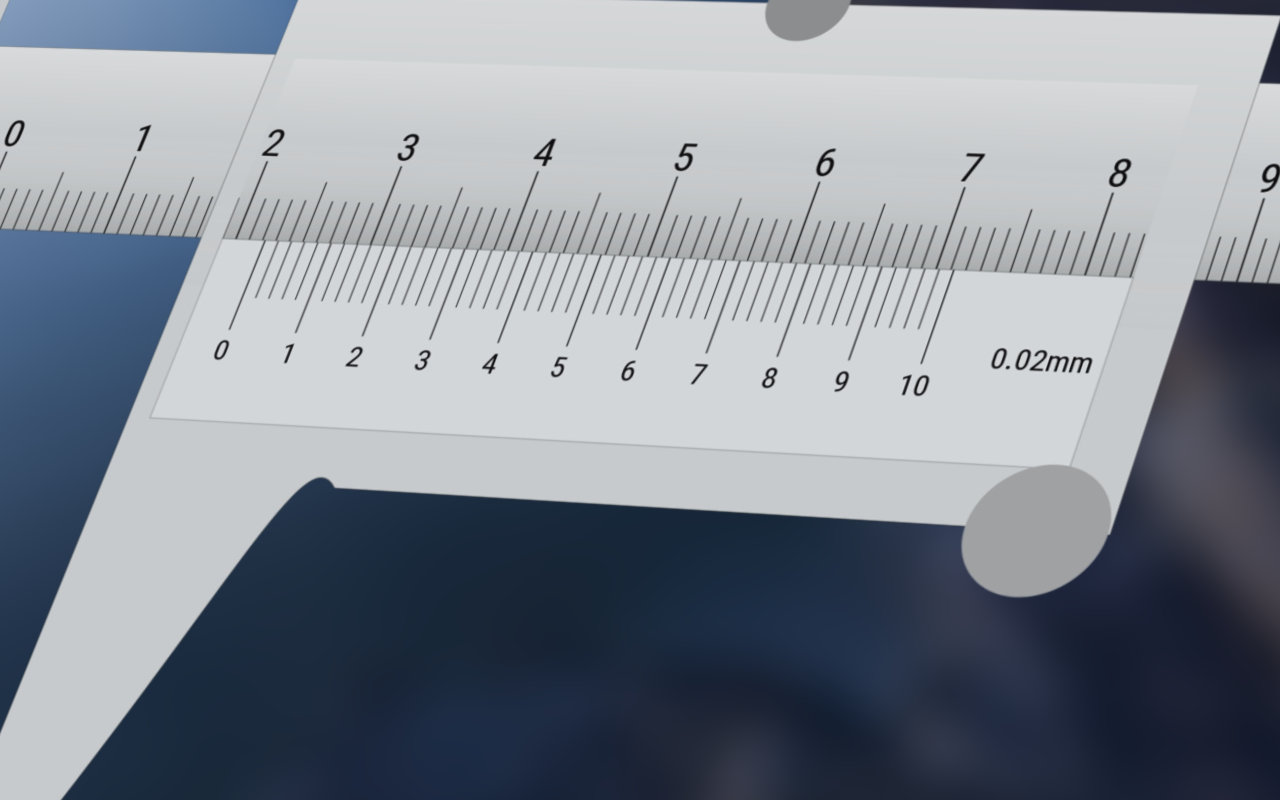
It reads 22.2 mm
